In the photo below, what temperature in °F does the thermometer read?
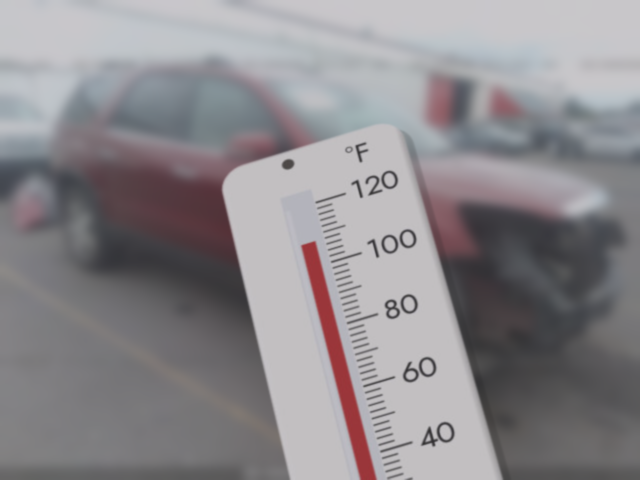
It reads 108 °F
